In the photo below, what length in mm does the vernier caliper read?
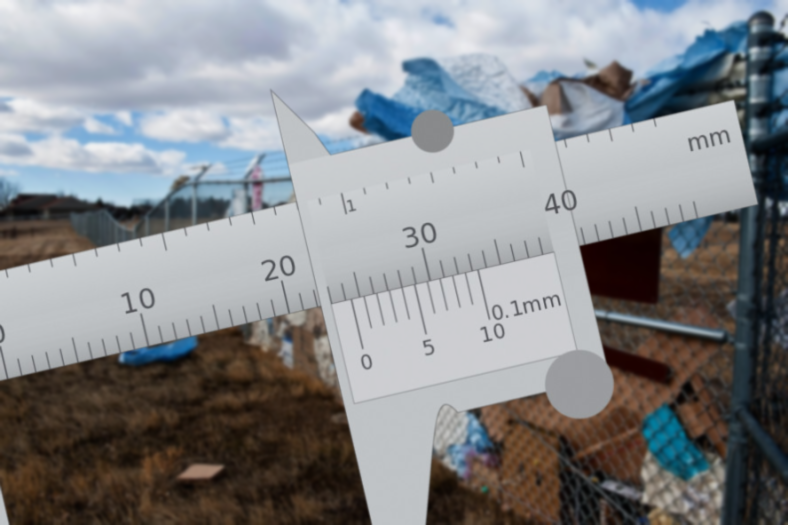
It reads 24.4 mm
